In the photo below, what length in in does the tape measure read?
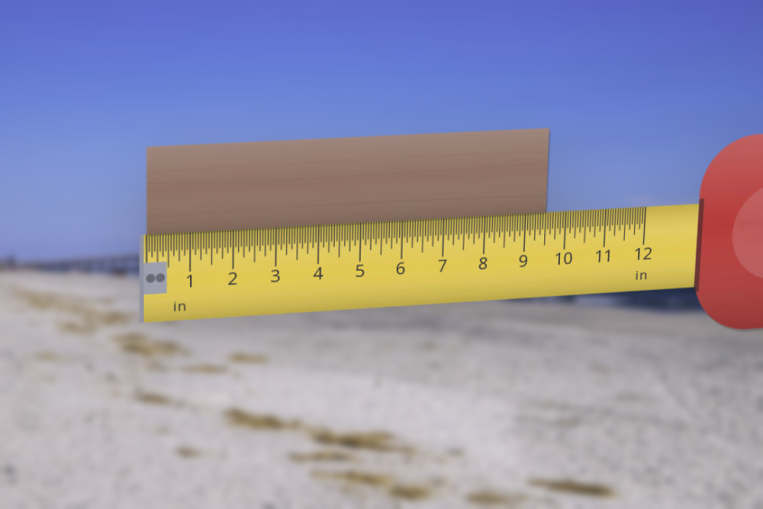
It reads 9.5 in
